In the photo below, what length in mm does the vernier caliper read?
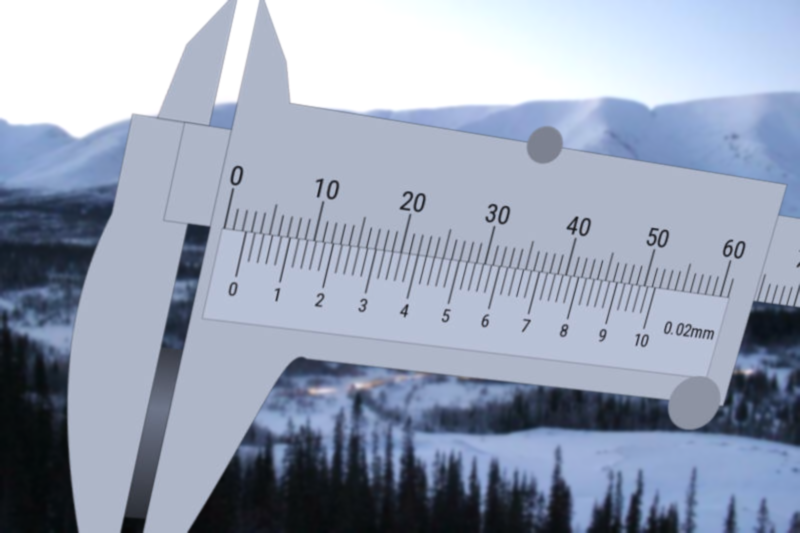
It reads 2.4 mm
